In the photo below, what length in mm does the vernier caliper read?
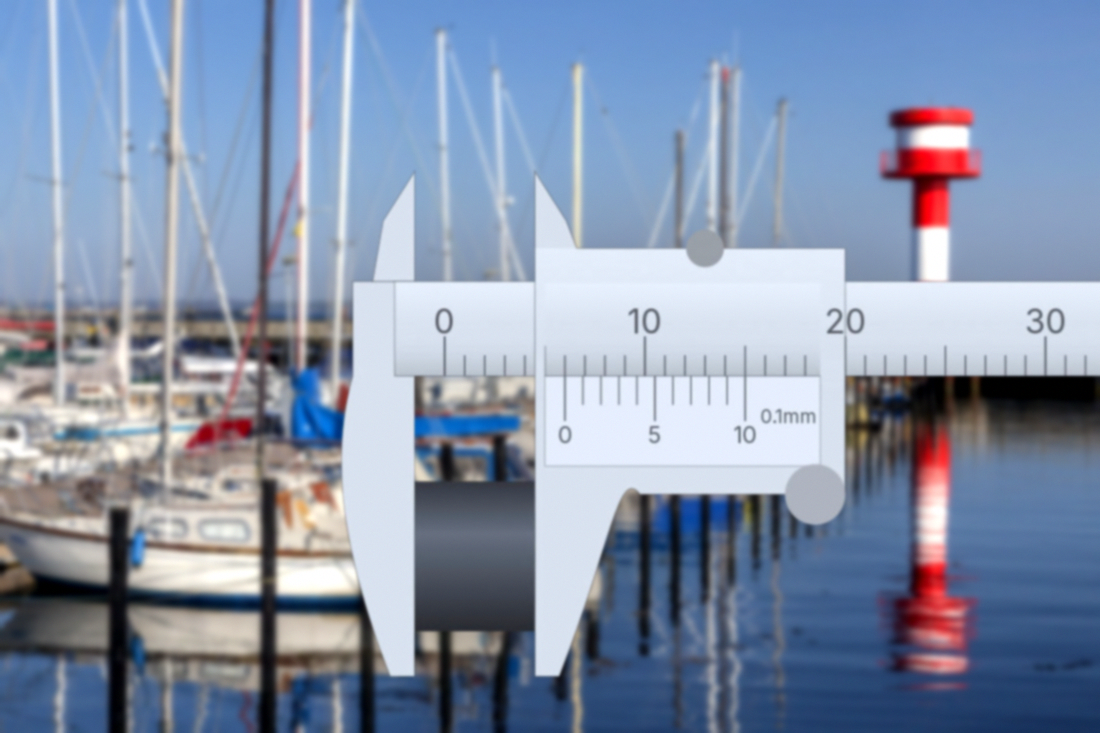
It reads 6.0 mm
